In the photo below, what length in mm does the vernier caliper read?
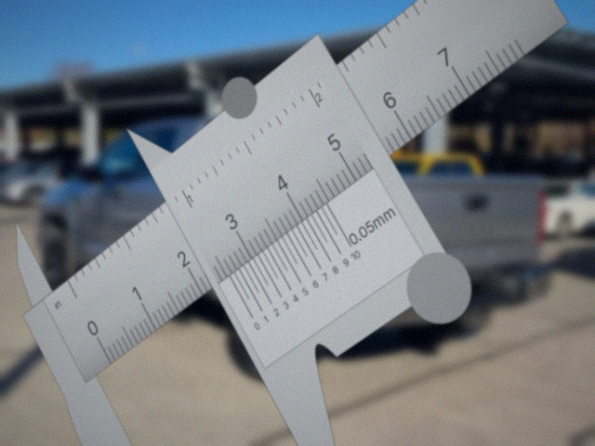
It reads 25.5 mm
